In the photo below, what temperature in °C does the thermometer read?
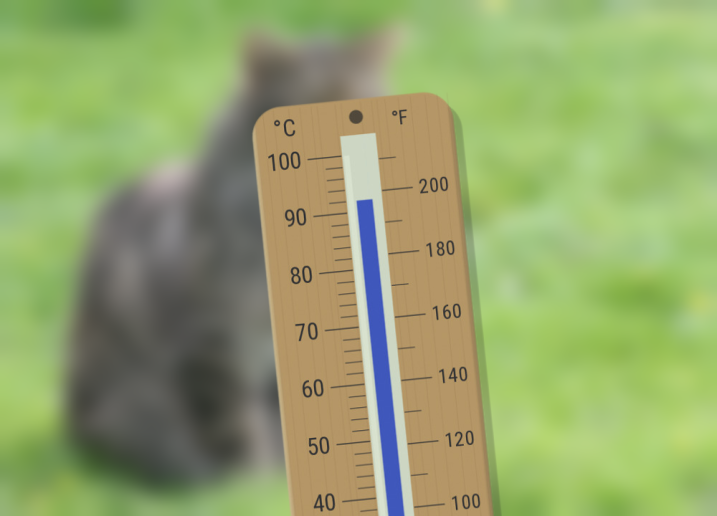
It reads 92 °C
